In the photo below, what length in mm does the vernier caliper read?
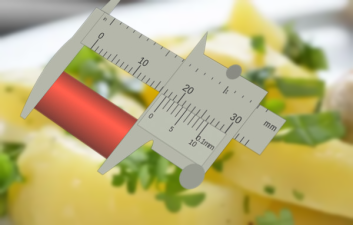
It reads 17.6 mm
